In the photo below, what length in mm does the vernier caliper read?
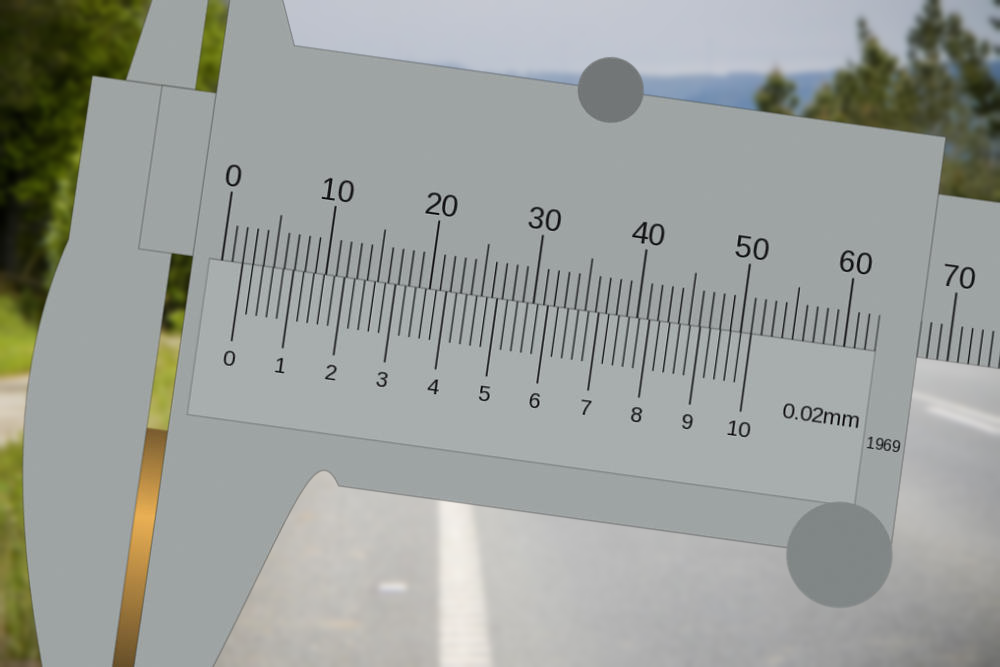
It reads 2.0 mm
